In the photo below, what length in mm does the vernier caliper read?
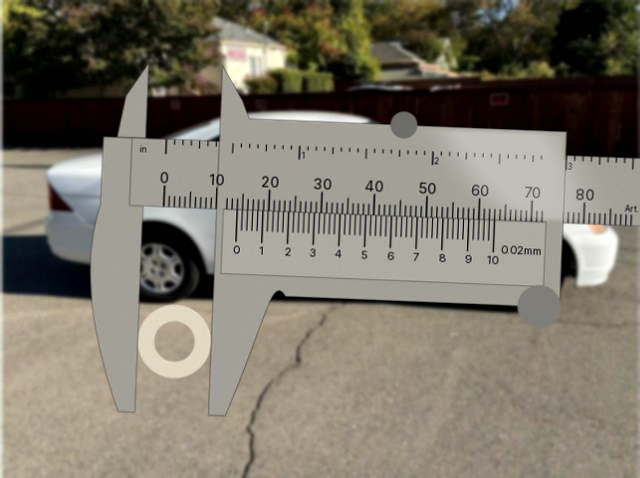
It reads 14.0 mm
